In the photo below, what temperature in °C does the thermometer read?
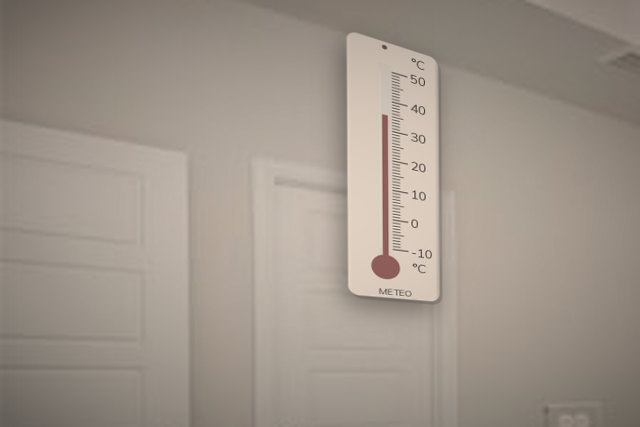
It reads 35 °C
